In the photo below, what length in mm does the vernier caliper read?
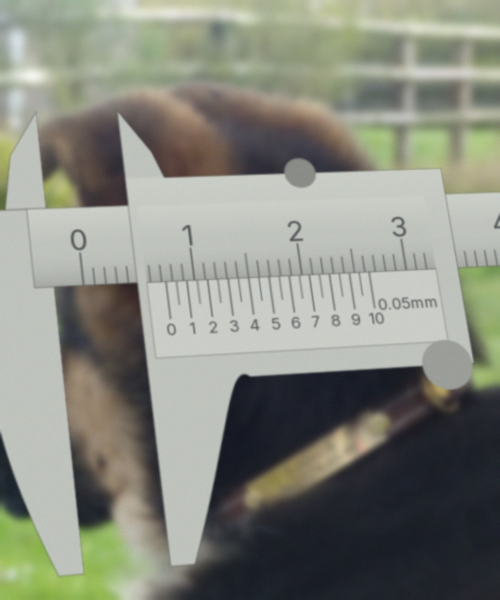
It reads 7.4 mm
